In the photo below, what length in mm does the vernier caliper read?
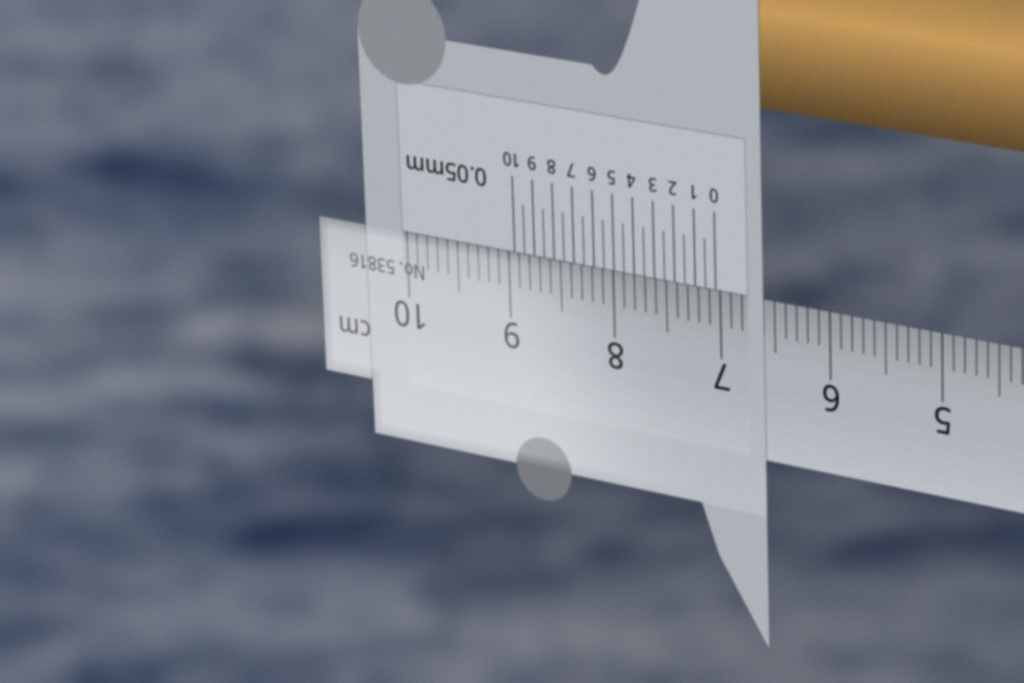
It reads 70.4 mm
